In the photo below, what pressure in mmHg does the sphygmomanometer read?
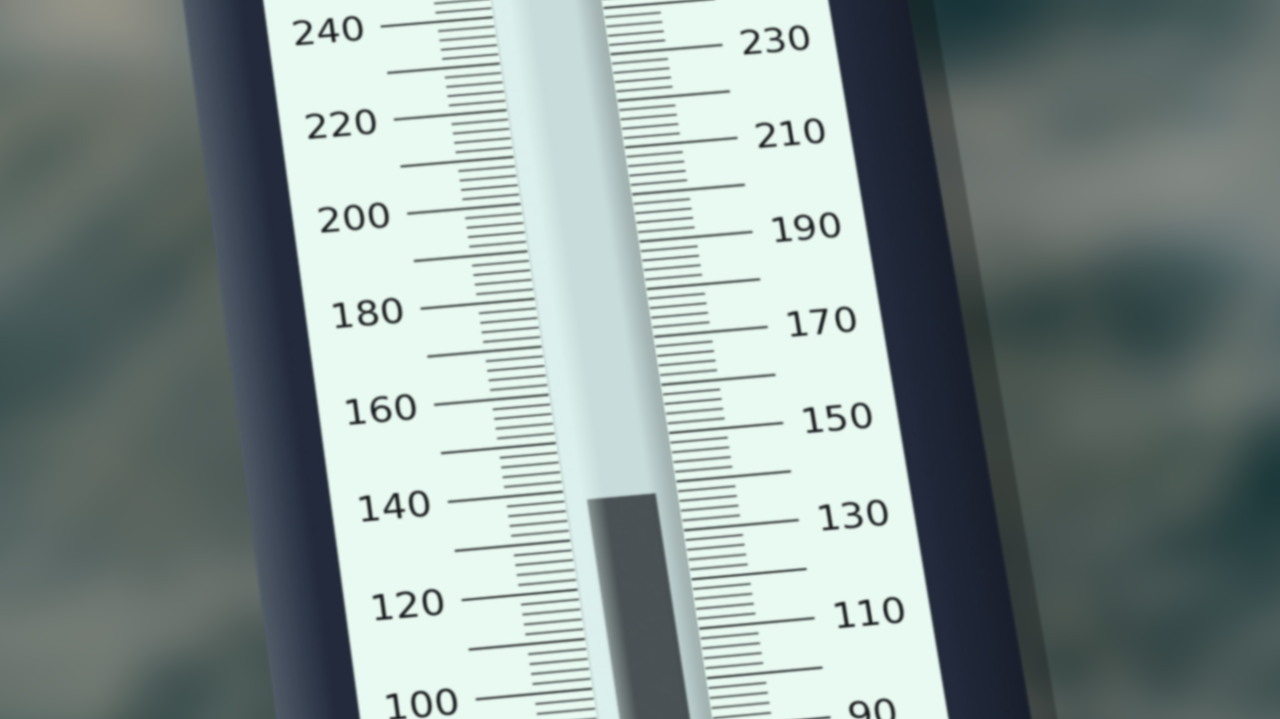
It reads 138 mmHg
